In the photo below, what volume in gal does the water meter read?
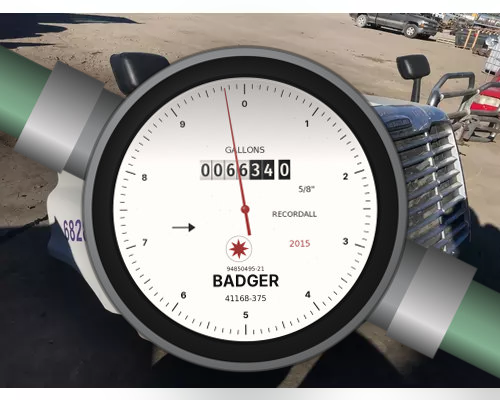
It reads 66339.7 gal
